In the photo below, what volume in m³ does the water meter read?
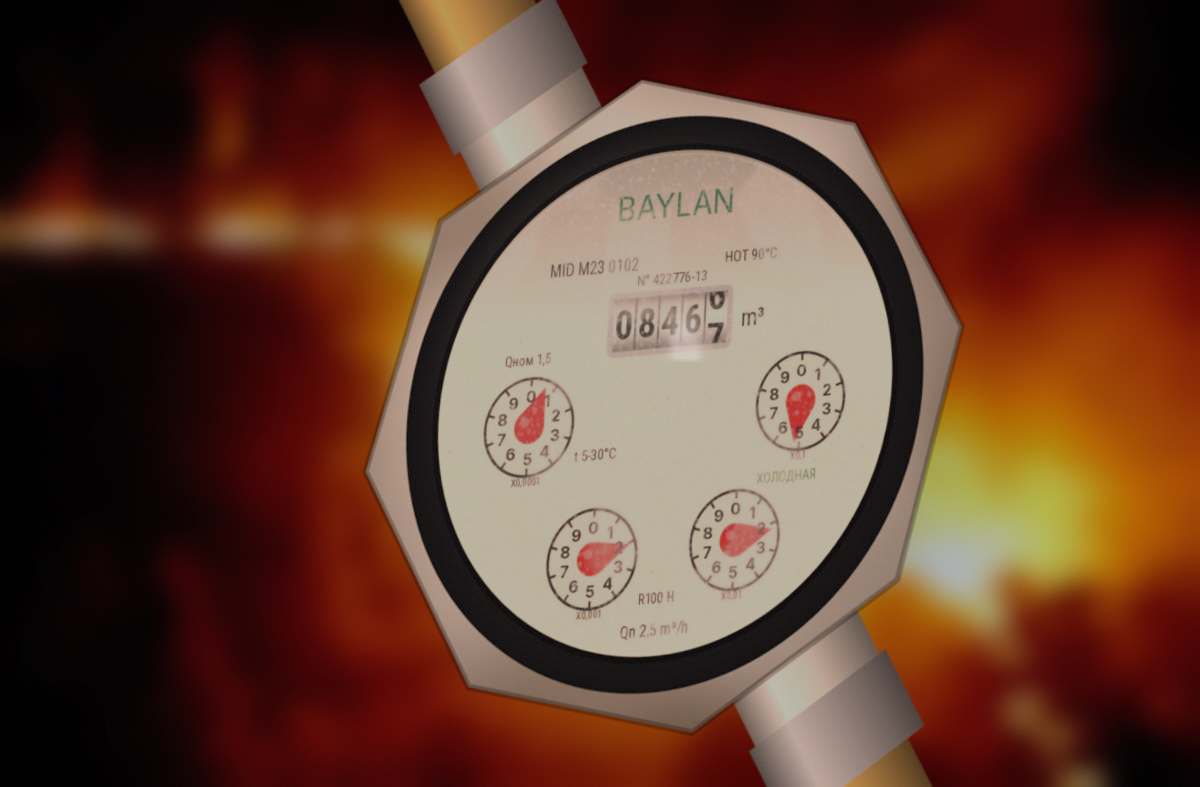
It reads 8466.5220 m³
